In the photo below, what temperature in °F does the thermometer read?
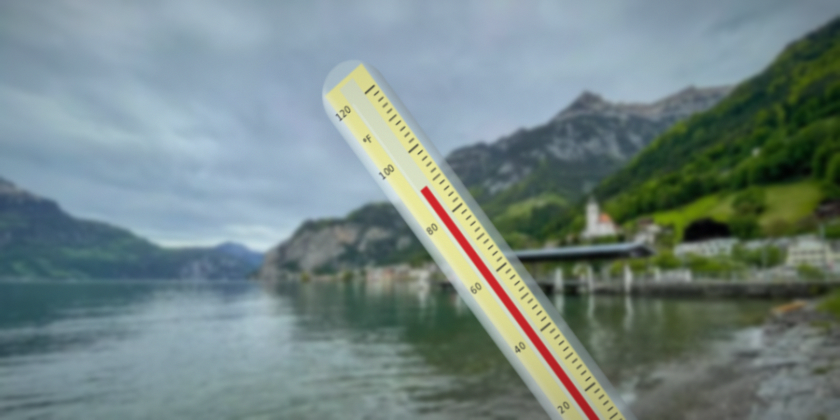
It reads 90 °F
